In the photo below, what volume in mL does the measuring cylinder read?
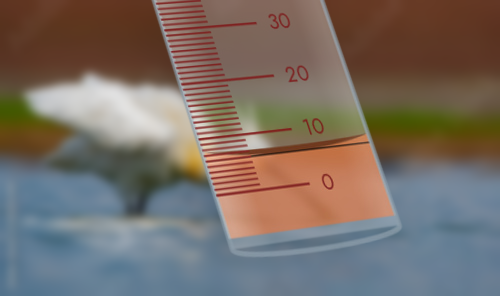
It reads 6 mL
